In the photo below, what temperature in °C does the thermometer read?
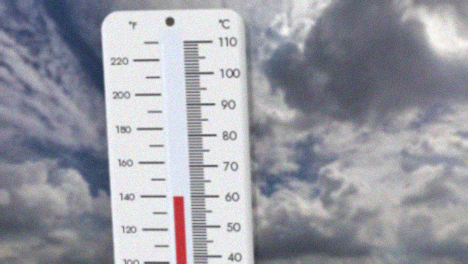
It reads 60 °C
